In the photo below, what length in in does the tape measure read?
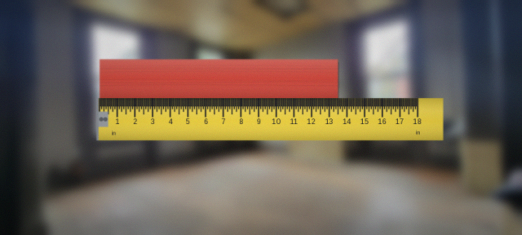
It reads 13.5 in
